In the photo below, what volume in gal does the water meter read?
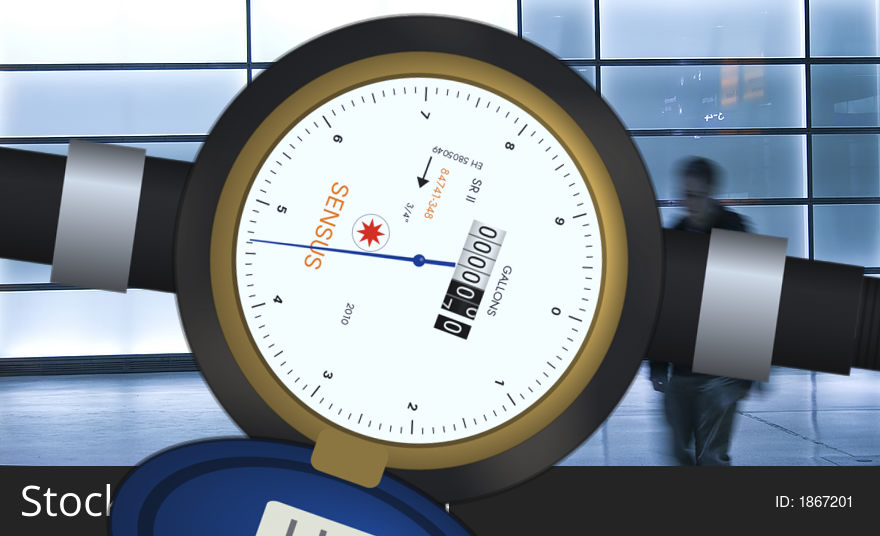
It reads 64.6 gal
